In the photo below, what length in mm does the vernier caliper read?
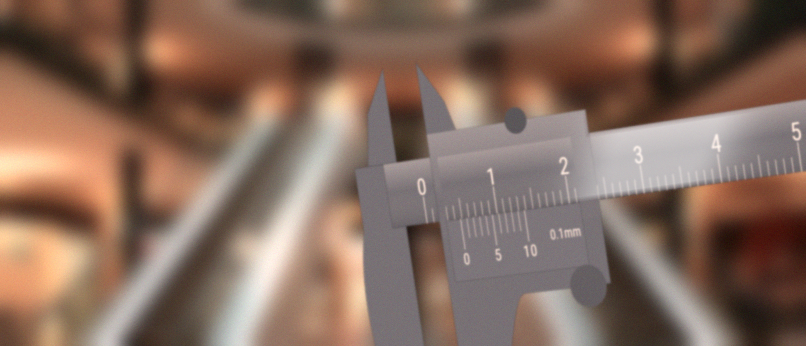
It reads 4.8 mm
